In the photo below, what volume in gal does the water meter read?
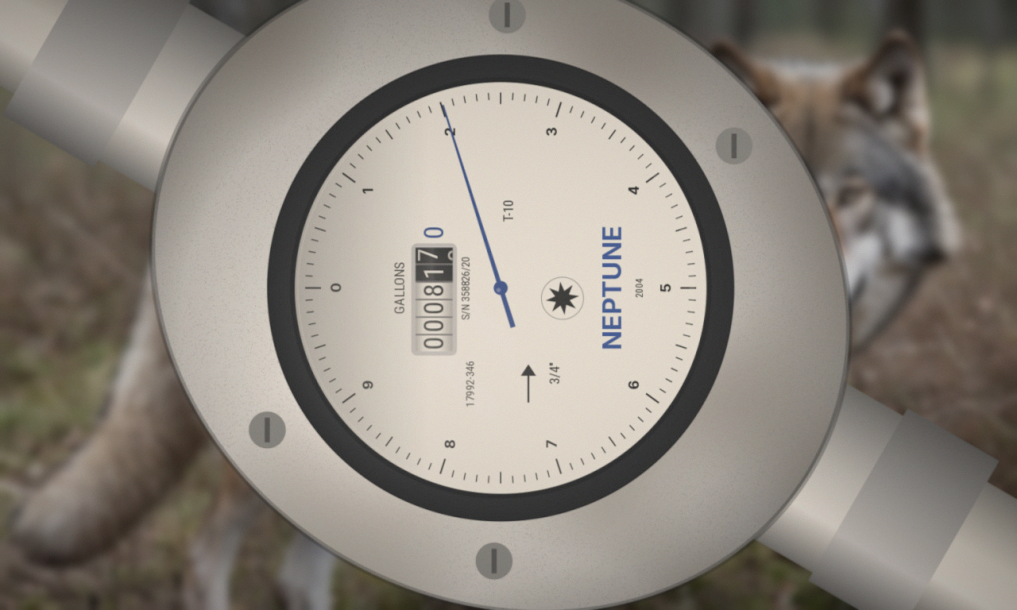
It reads 8172.0 gal
